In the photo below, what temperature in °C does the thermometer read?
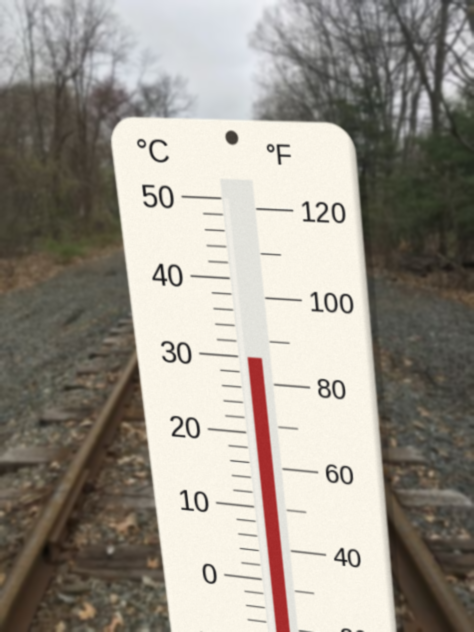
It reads 30 °C
